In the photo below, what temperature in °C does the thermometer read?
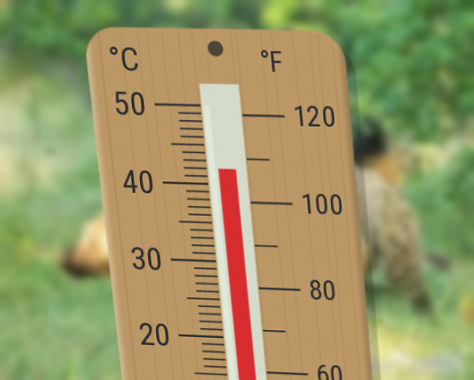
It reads 42 °C
